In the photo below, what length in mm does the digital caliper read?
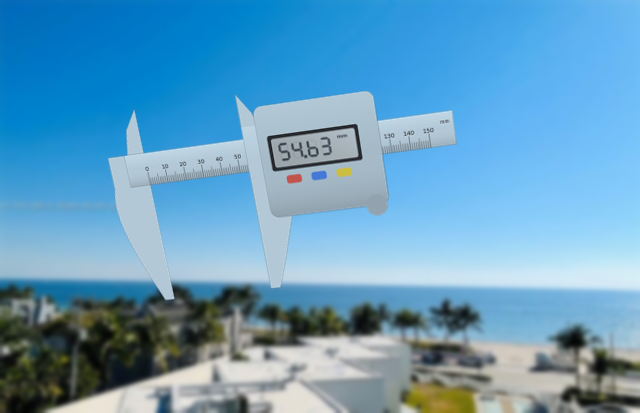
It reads 54.63 mm
